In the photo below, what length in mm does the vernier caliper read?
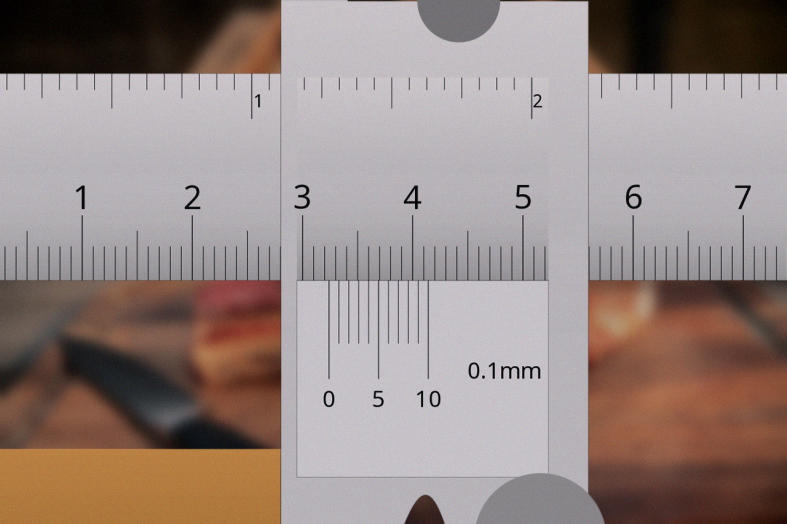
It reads 32.4 mm
